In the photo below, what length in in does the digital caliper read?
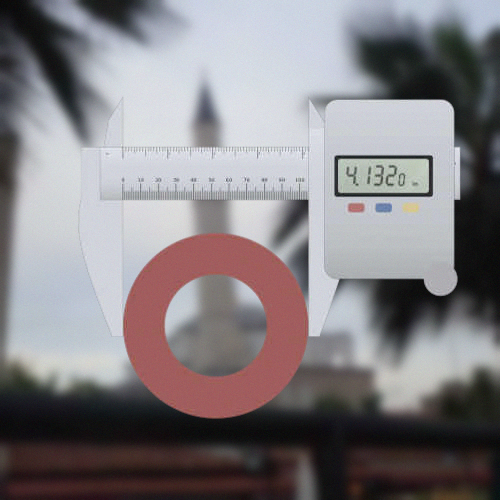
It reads 4.1320 in
